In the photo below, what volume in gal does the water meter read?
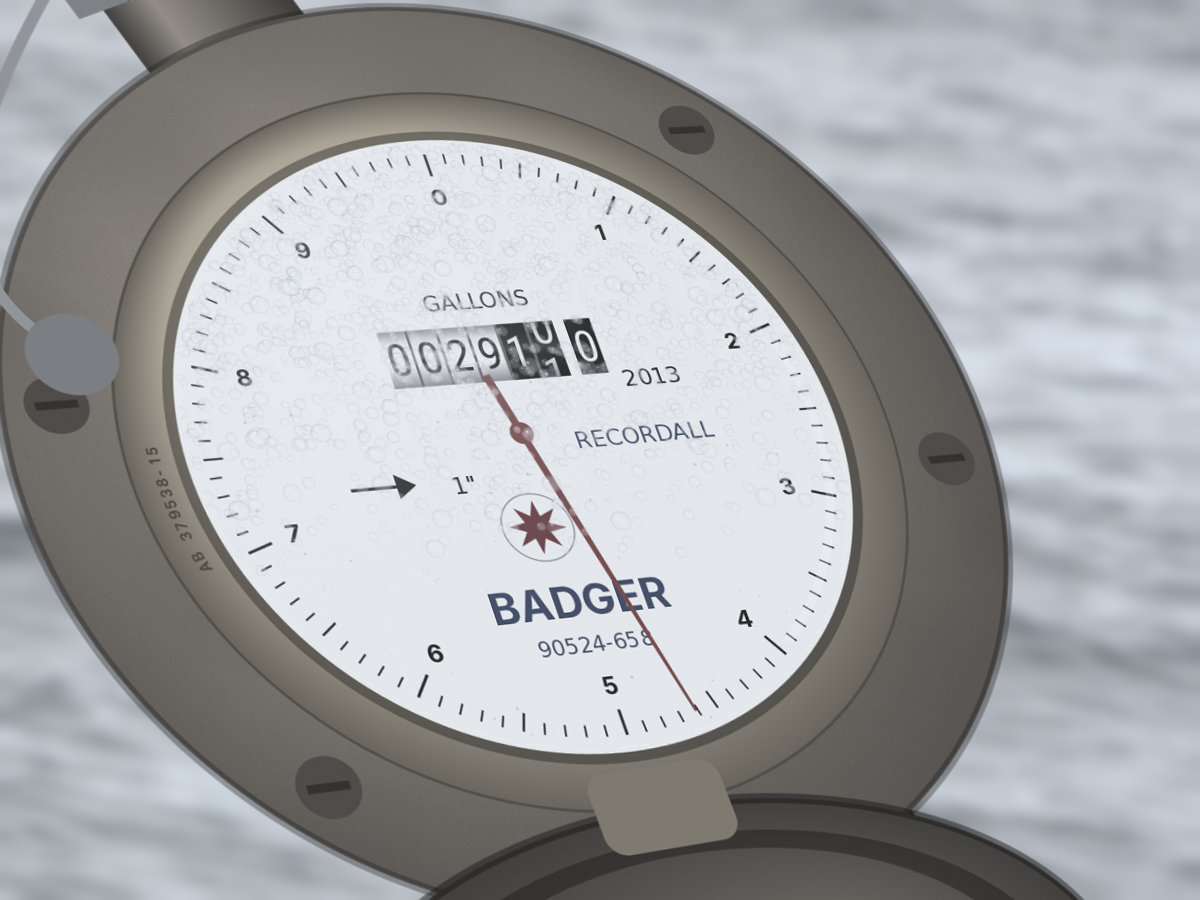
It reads 29104.6 gal
